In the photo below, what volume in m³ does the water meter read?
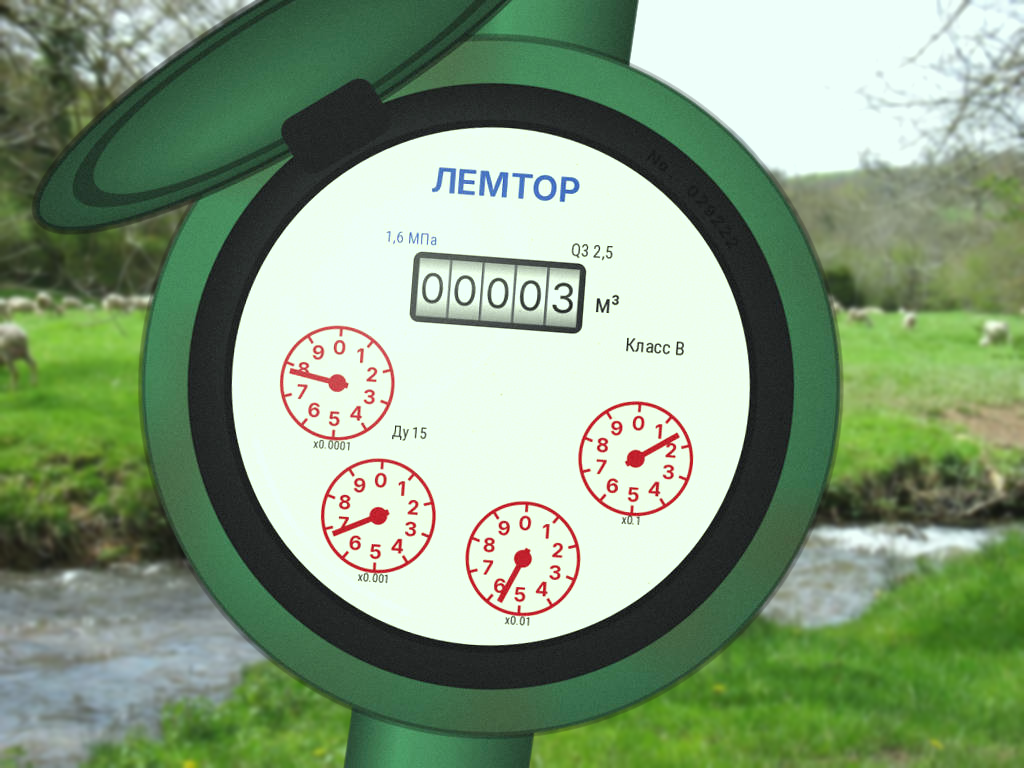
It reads 3.1567 m³
